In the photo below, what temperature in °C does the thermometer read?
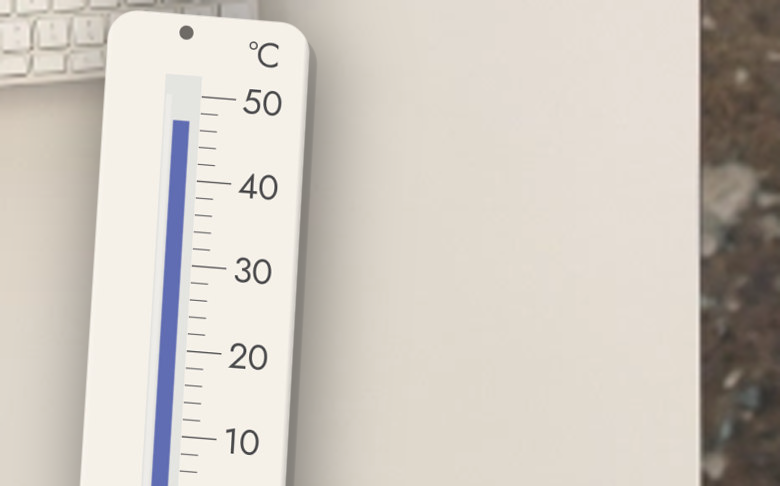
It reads 47 °C
